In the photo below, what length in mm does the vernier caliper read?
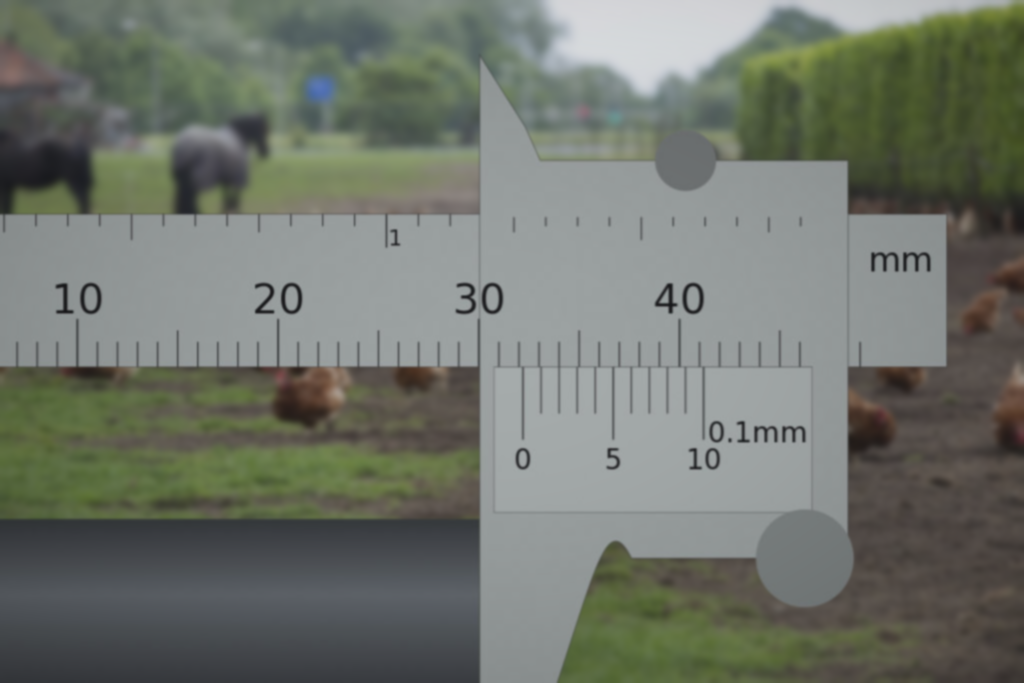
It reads 32.2 mm
